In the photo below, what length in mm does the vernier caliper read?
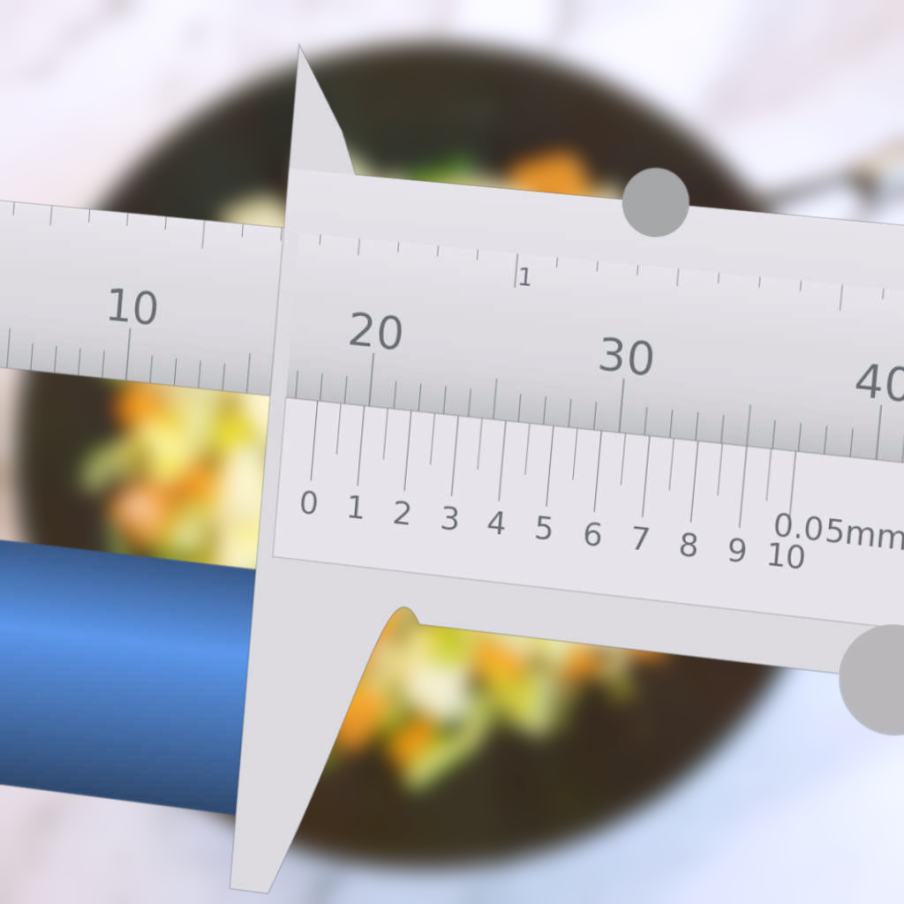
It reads 17.90 mm
